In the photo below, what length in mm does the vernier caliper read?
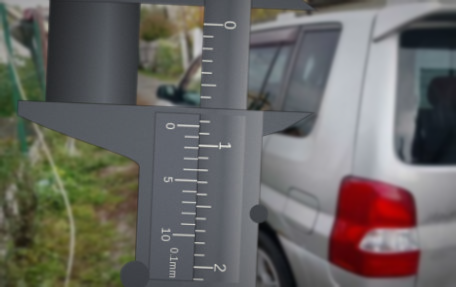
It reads 8.4 mm
